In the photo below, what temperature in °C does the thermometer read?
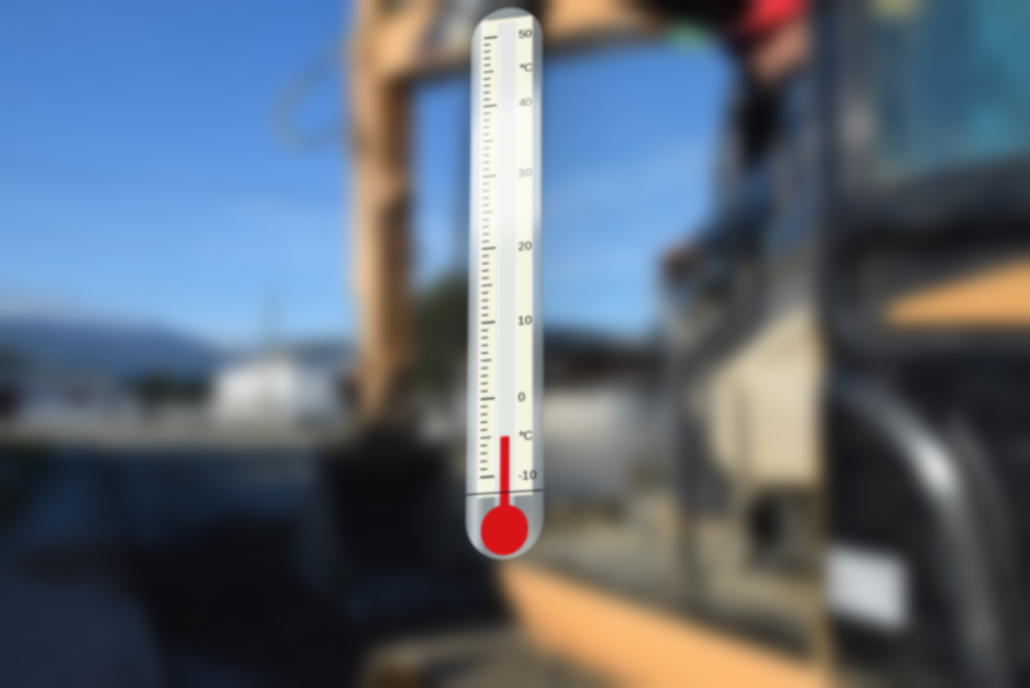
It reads -5 °C
